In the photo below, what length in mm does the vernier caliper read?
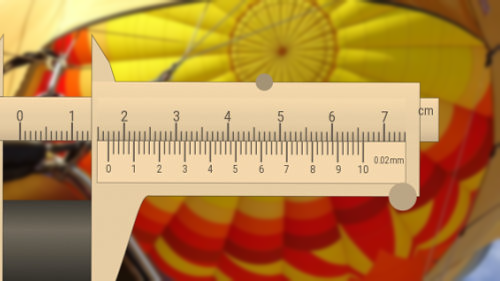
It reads 17.0 mm
